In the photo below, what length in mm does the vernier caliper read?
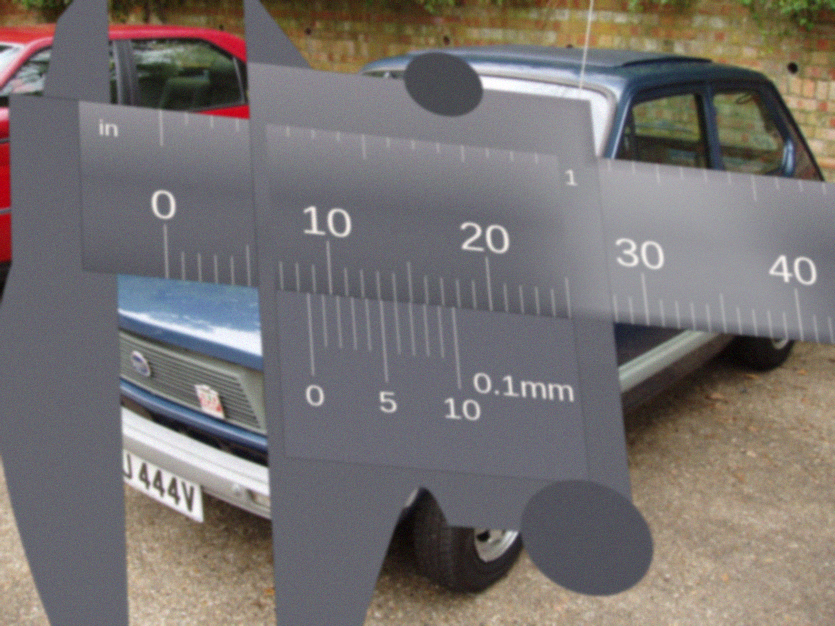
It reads 8.6 mm
